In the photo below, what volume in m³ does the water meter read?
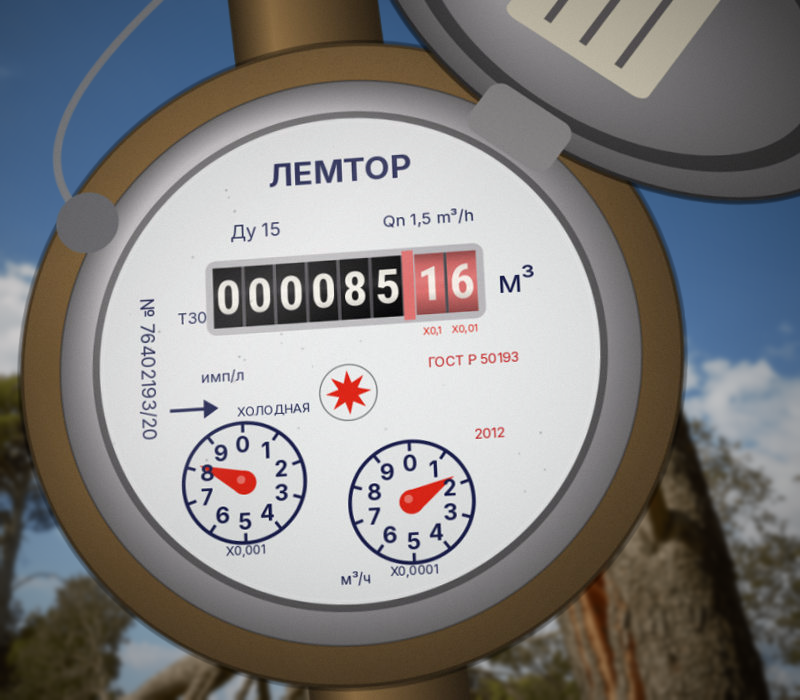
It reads 85.1681 m³
